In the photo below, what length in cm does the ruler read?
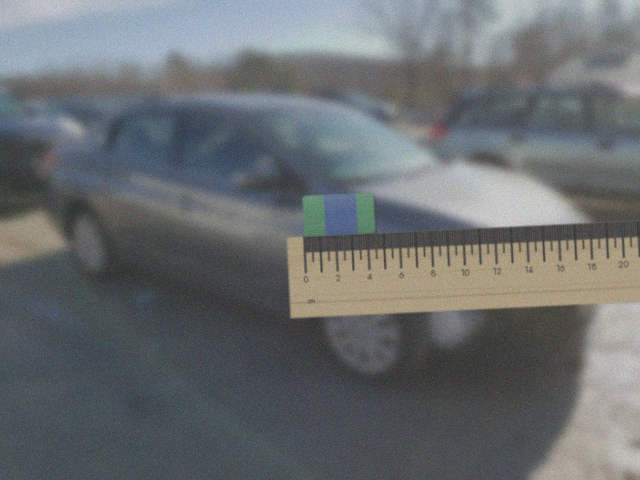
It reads 4.5 cm
